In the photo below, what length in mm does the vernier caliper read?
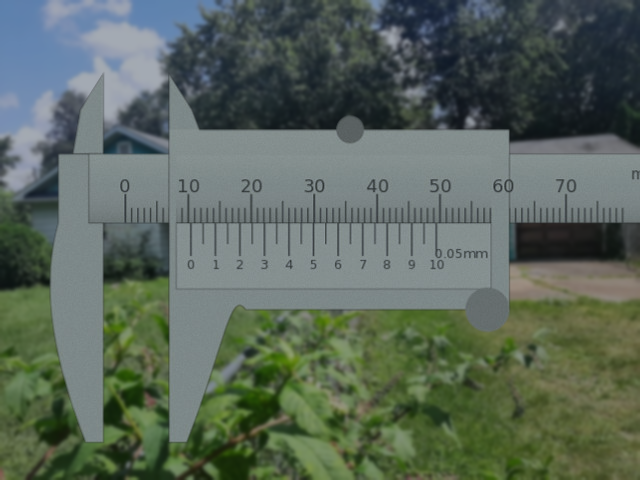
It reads 10.4 mm
